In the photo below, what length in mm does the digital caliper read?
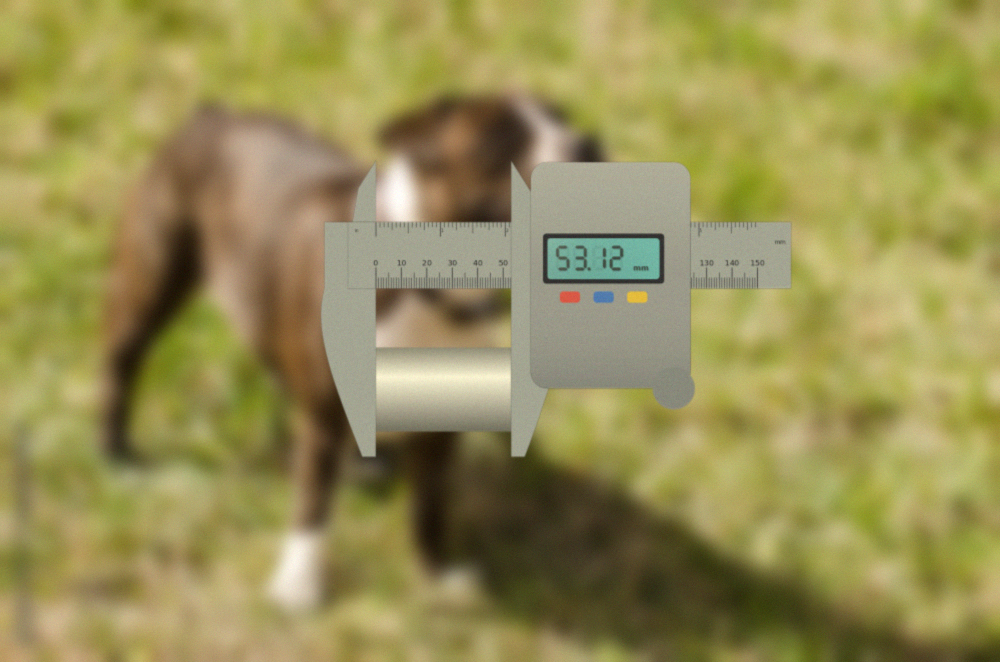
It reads 53.12 mm
